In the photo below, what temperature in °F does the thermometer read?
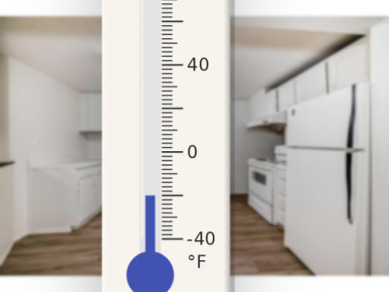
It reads -20 °F
